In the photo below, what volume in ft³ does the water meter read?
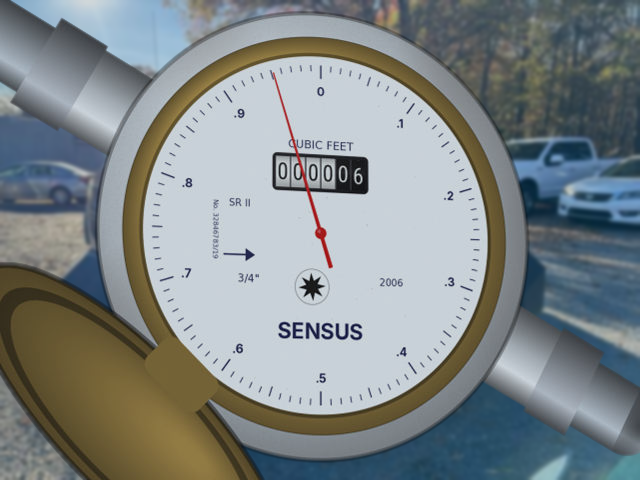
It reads 5.95 ft³
